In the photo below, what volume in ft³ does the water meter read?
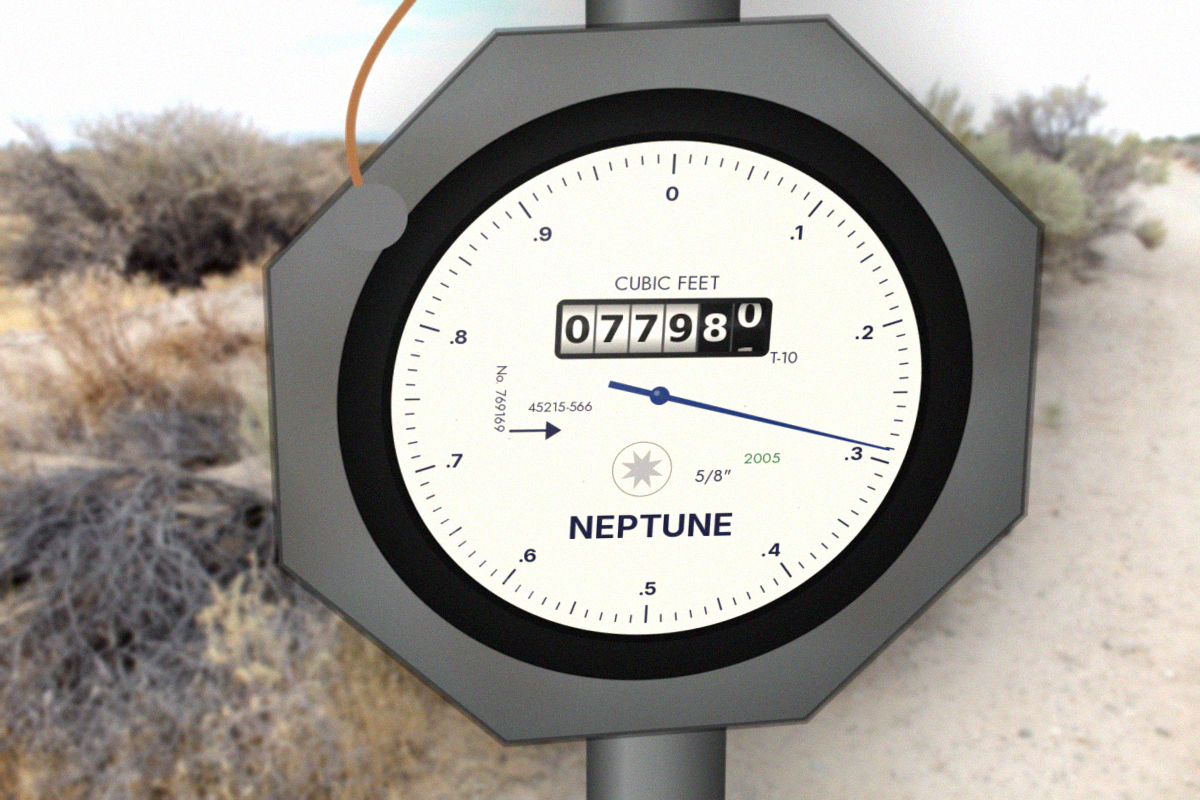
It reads 77980.29 ft³
